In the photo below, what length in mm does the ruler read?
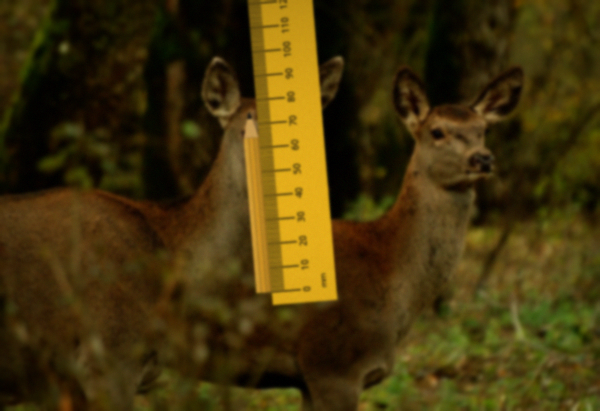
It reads 75 mm
